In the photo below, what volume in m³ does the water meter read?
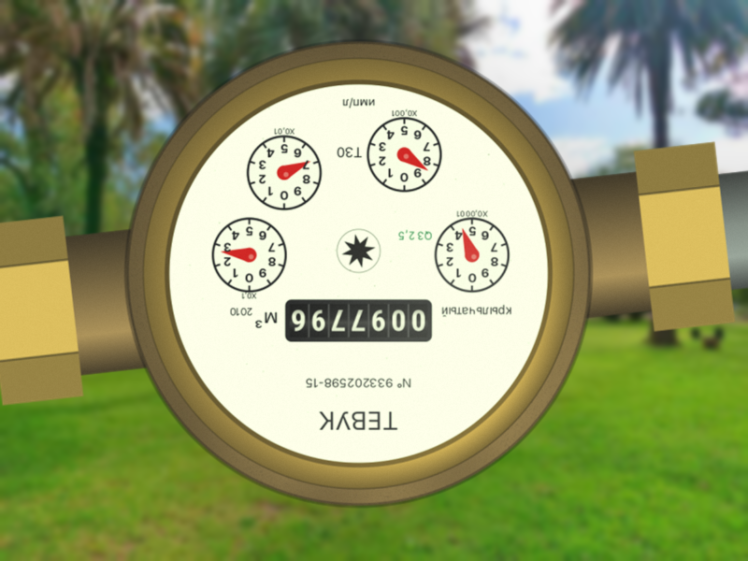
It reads 97796.2684 m³
